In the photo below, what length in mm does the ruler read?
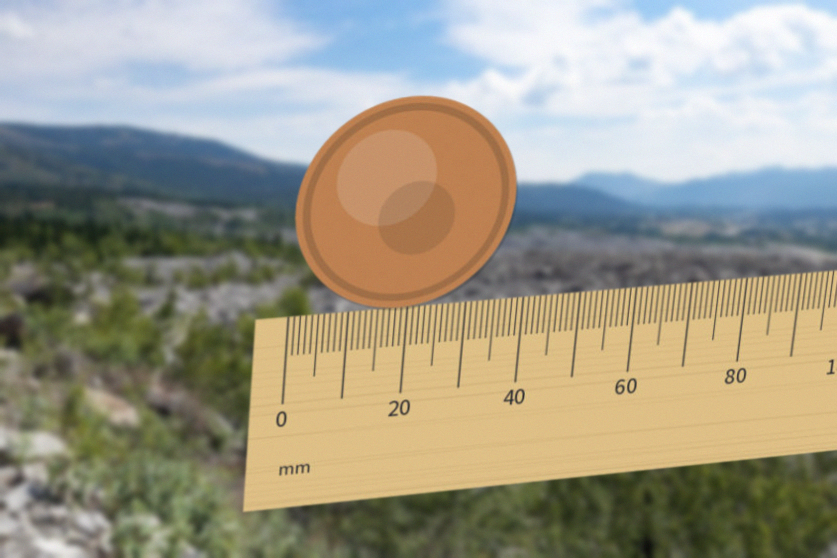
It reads 37 mm
